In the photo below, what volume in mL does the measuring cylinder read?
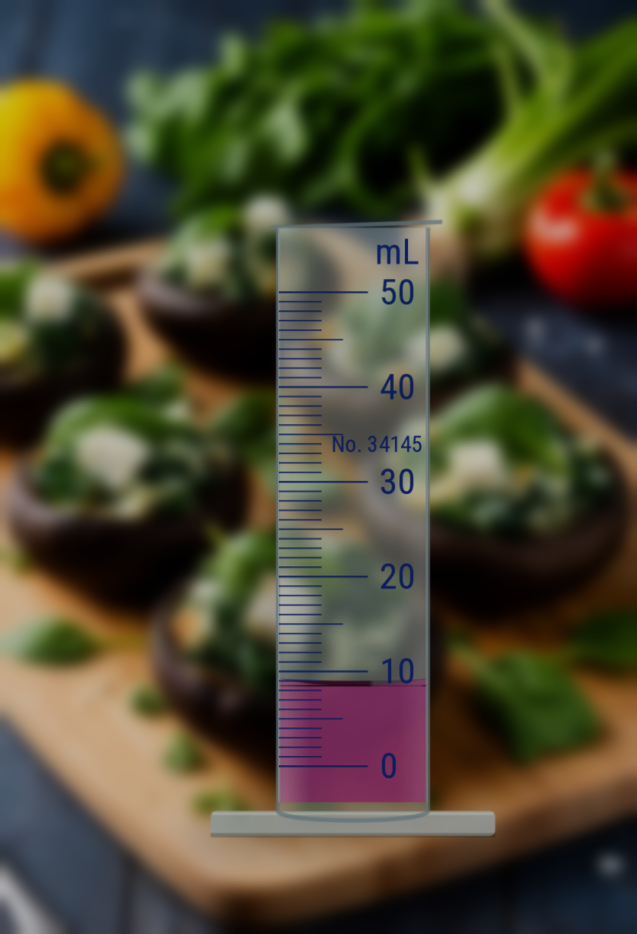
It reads 8.5 mL
